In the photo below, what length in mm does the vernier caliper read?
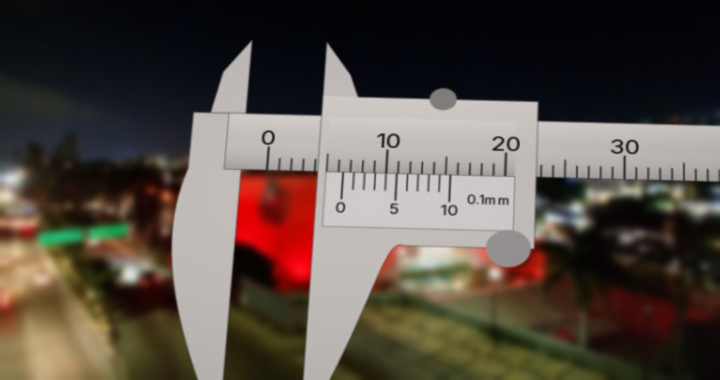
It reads 6.4 mm
